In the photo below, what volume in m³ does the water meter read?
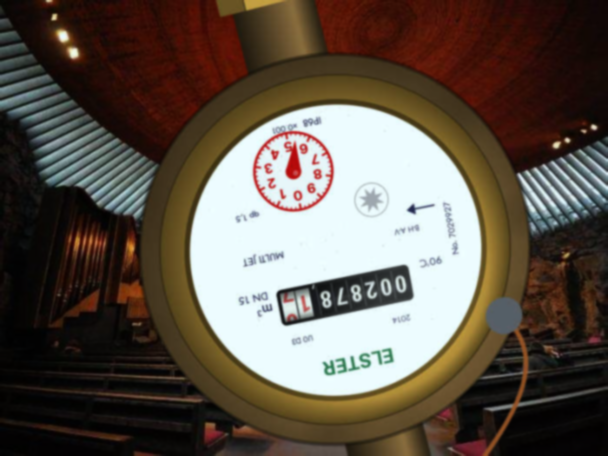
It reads 2878.165 m³
